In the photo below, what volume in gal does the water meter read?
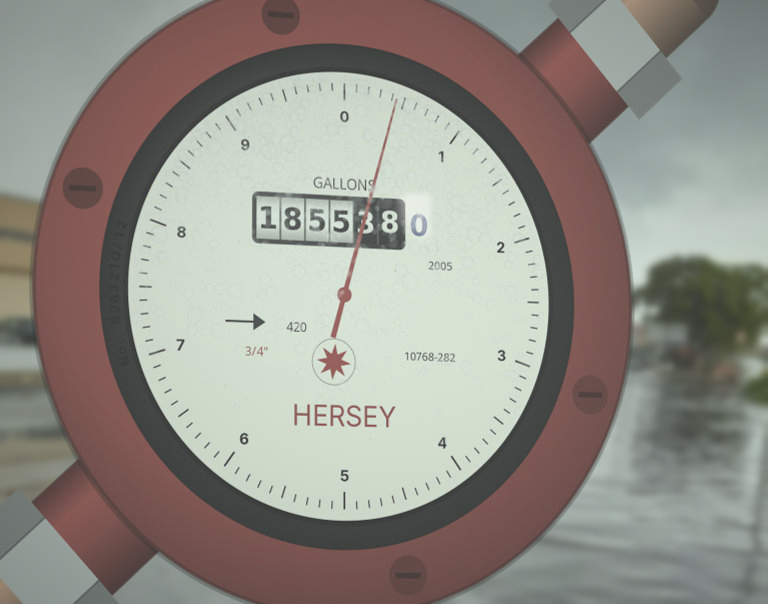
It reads 1855380.4 gal
